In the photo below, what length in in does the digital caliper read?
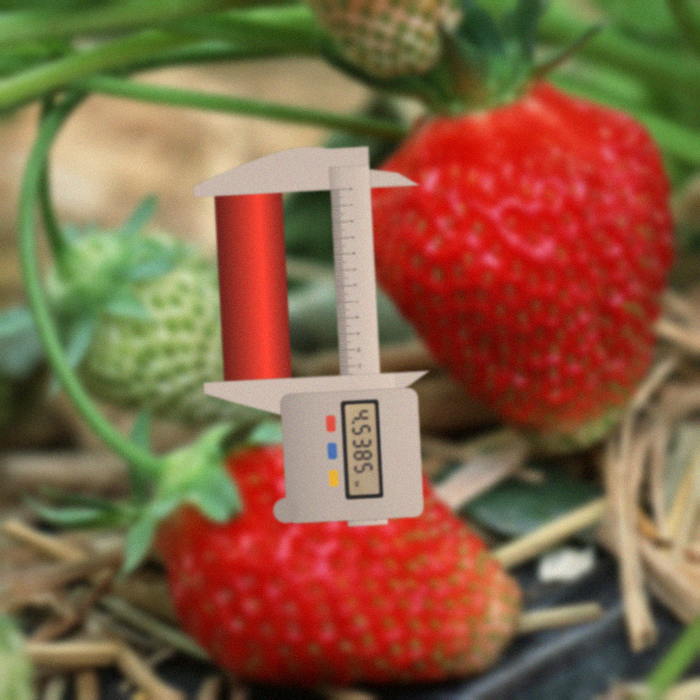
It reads 4.5385 in
